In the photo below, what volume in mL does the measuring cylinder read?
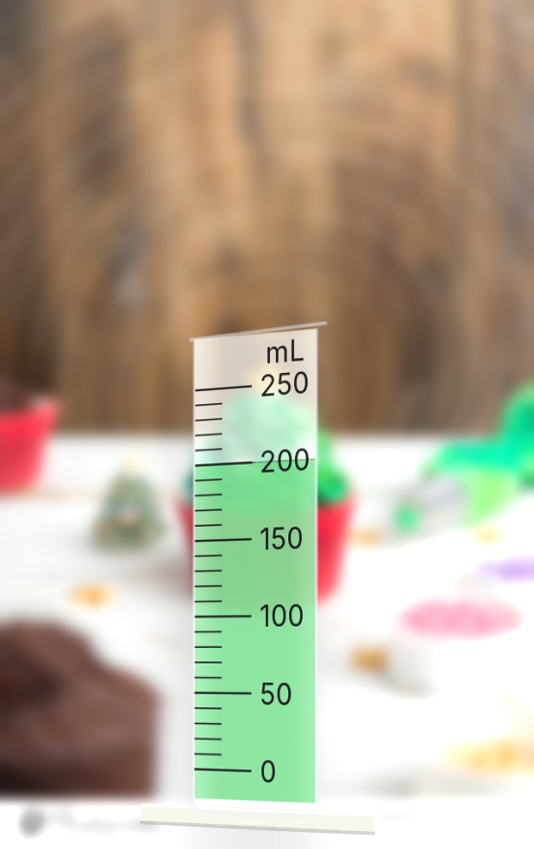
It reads 200 mL
